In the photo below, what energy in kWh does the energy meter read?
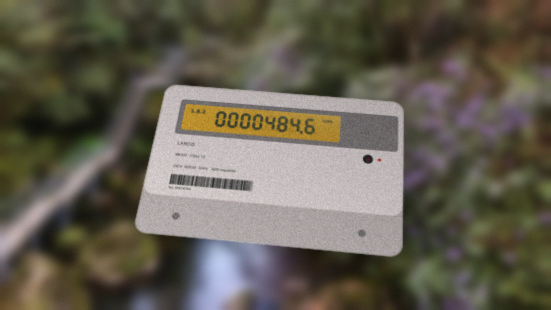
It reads 484.6 kWh
